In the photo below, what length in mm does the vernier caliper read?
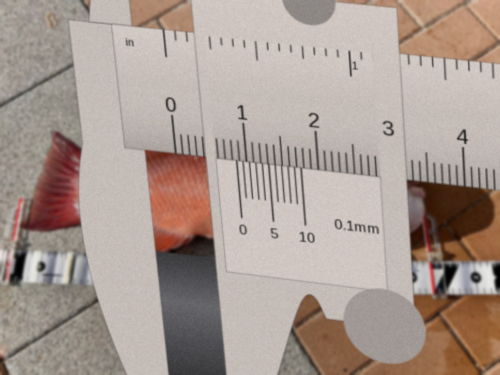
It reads 8.6 mm
